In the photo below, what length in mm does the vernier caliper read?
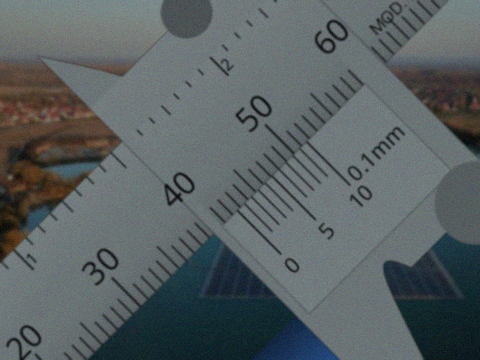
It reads 42.6 mm
